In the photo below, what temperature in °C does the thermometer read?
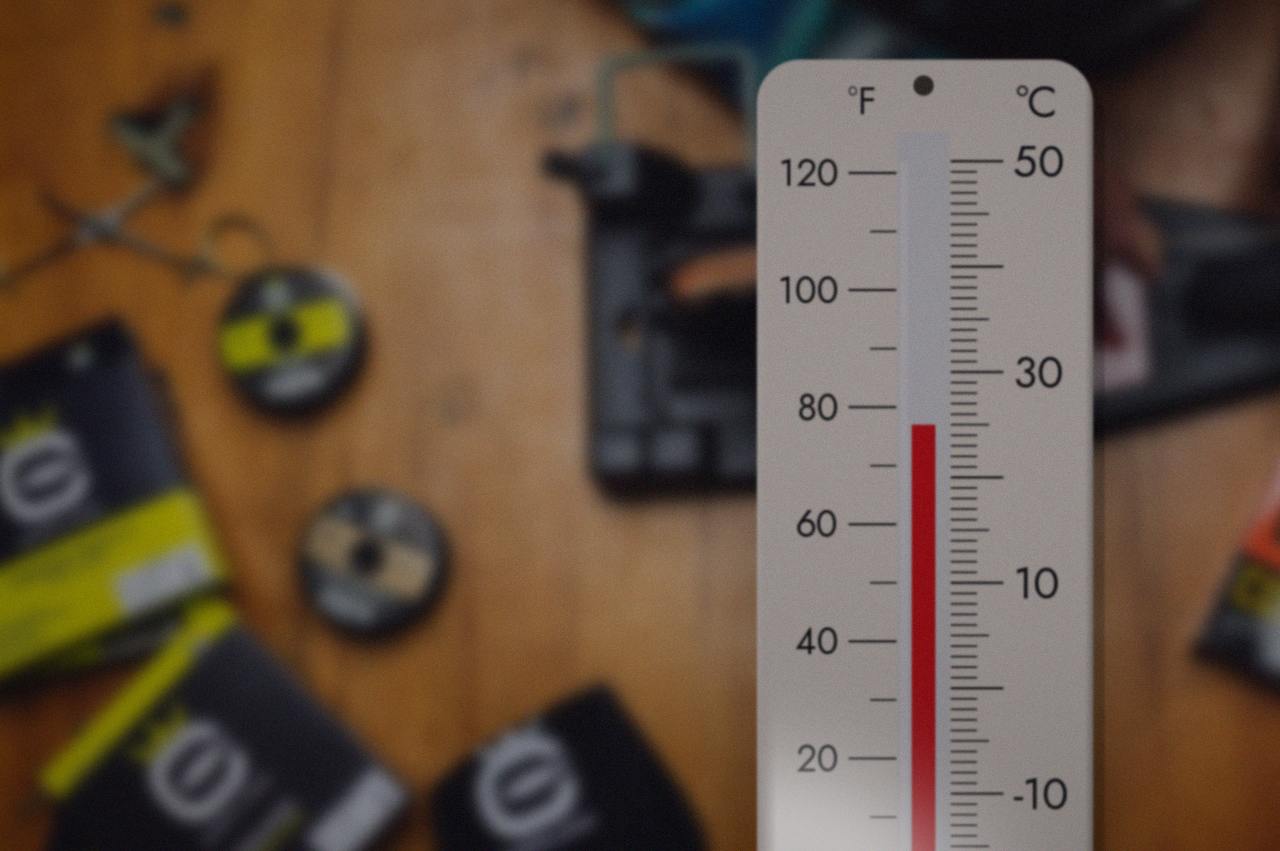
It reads 25 °C
